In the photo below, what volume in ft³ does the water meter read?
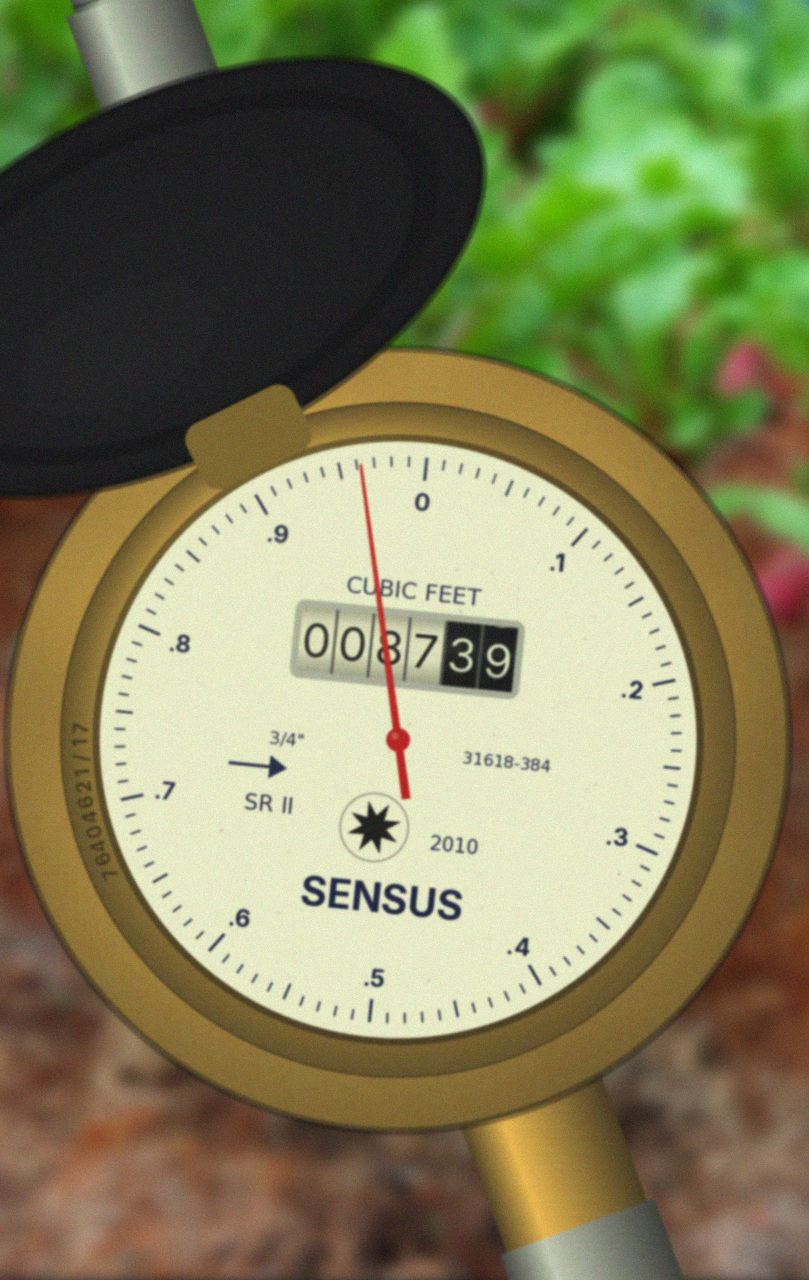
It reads 8738.96 ft³
